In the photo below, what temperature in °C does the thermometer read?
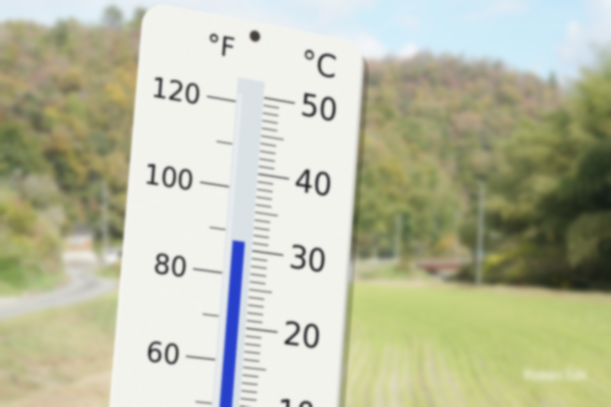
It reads 31 °C
